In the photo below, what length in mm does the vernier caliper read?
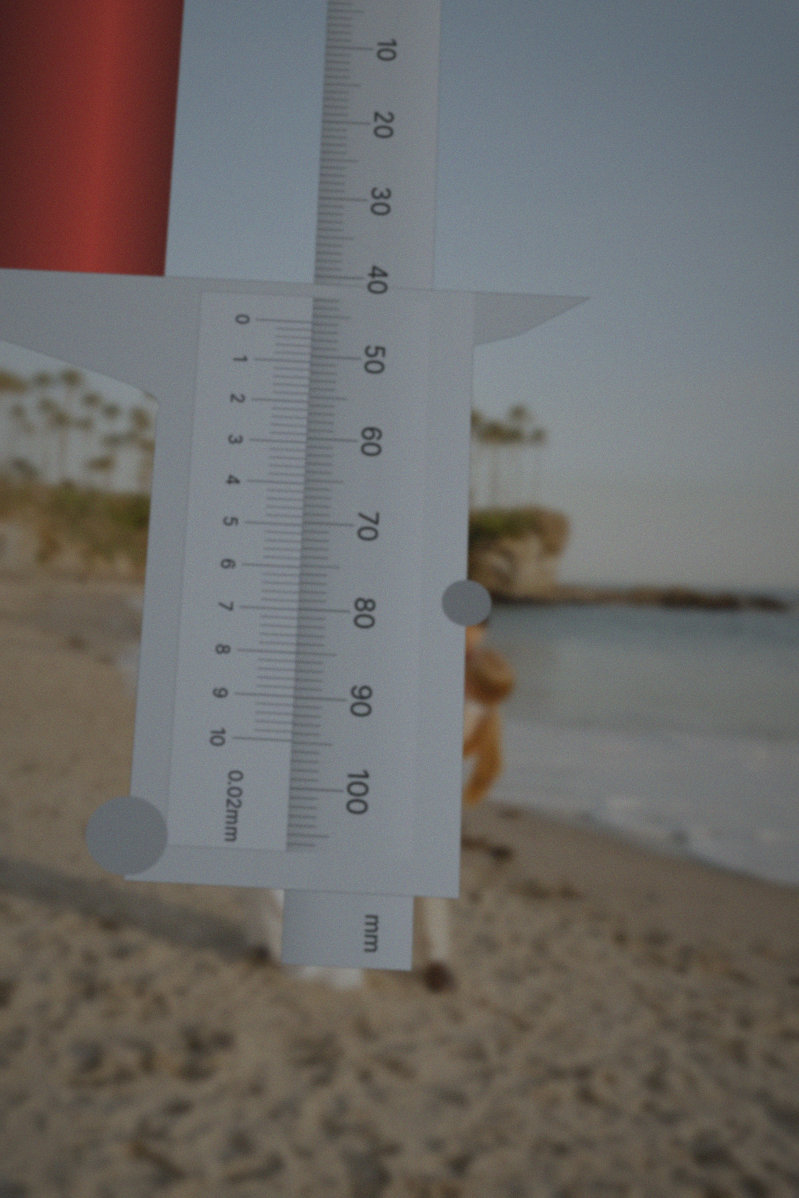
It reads 45.8 mm
